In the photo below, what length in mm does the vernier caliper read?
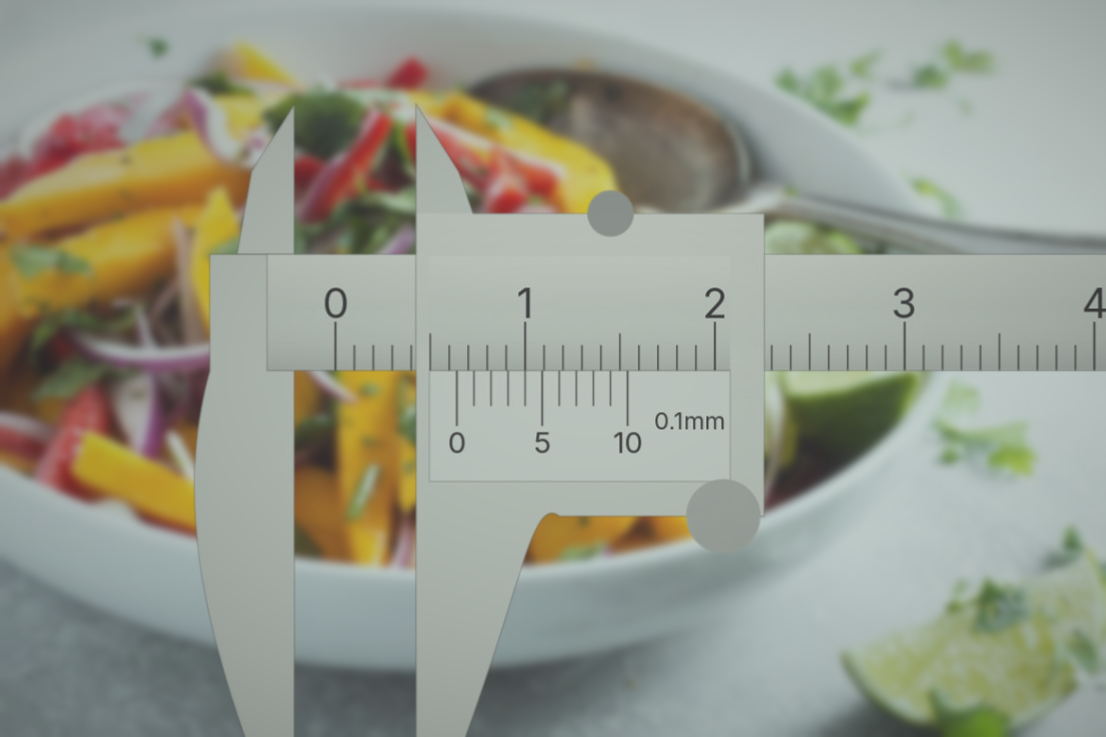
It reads 6.4 mm
